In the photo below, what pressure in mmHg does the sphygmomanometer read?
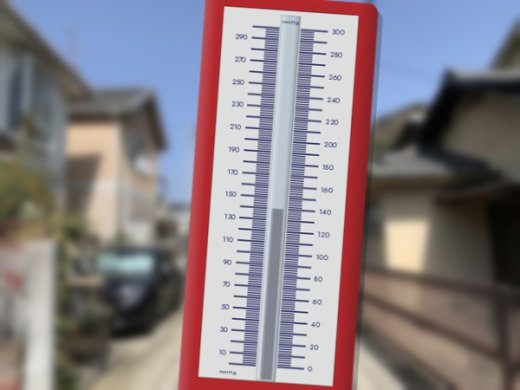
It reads 140 mmHg
